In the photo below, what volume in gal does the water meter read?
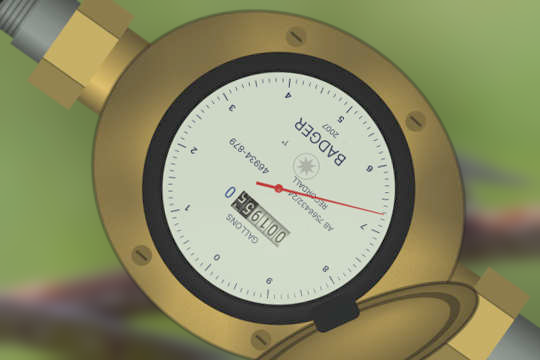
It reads 19546.7 gal
